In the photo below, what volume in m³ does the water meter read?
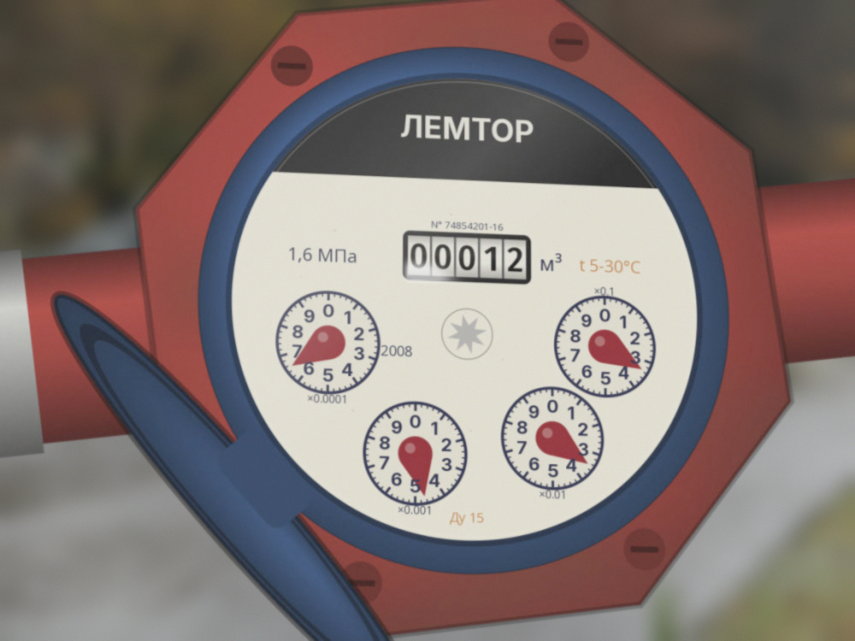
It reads 12.3346 m³
